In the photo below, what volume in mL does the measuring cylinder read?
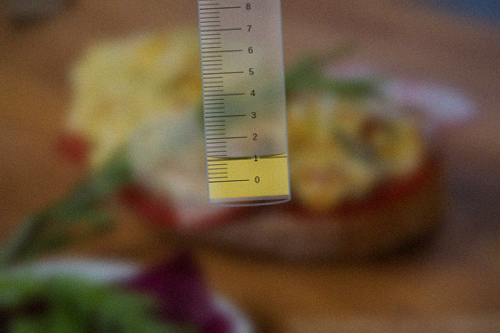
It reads 1 mL
